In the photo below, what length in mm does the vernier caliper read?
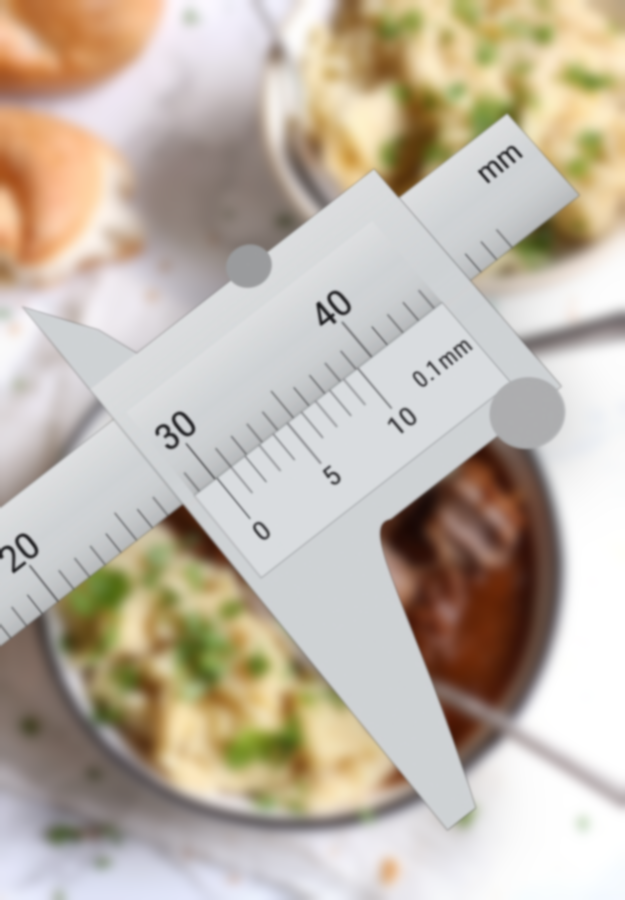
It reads 30.1 mm
